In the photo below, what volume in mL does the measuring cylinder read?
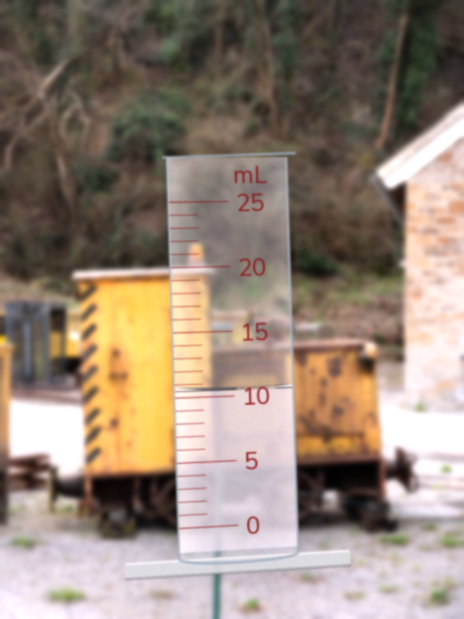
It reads 10.5 mL
